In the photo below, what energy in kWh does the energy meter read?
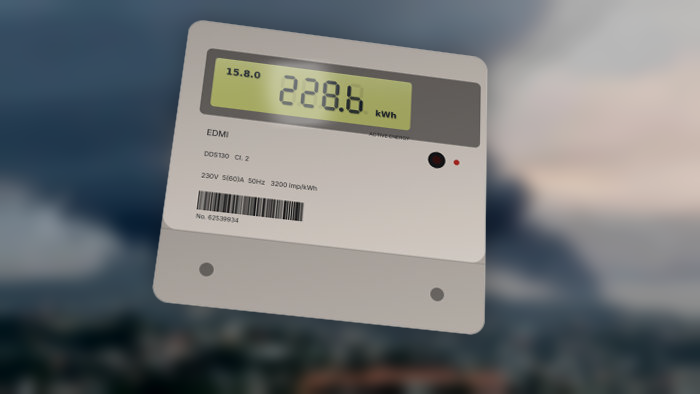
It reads 228.6 kWh
